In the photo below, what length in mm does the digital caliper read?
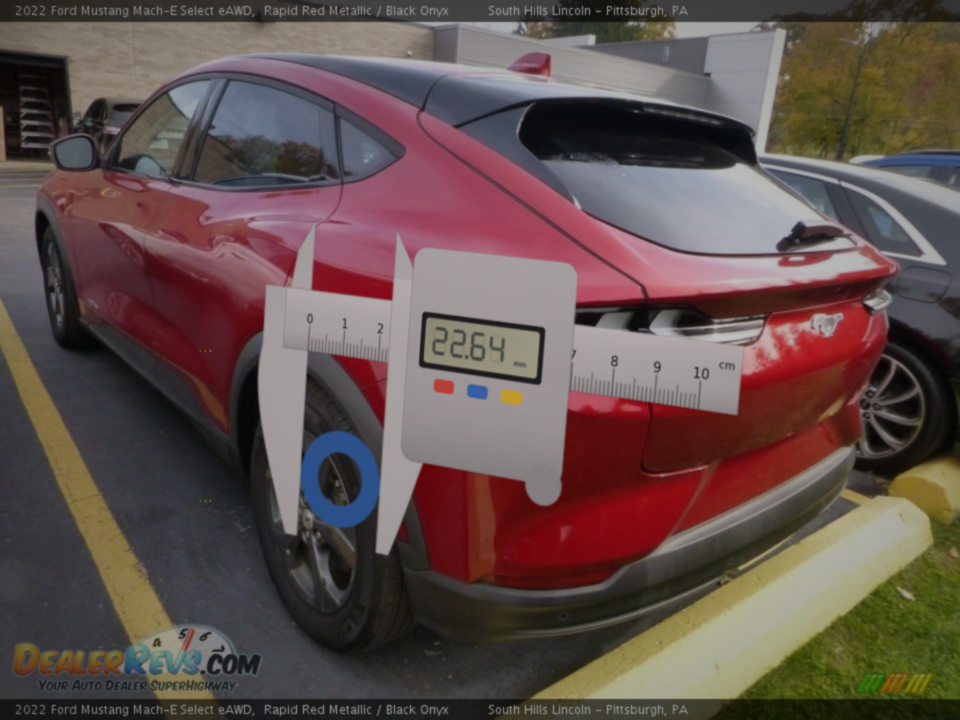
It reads 22.64 mm
